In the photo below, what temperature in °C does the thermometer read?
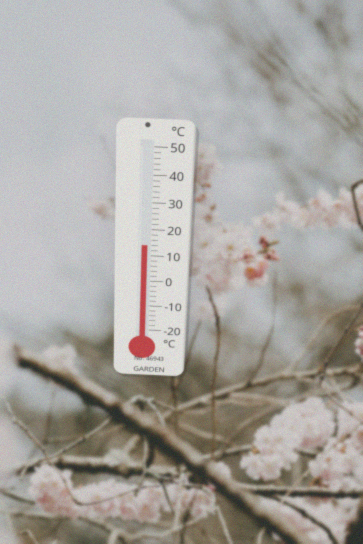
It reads 14 °C
